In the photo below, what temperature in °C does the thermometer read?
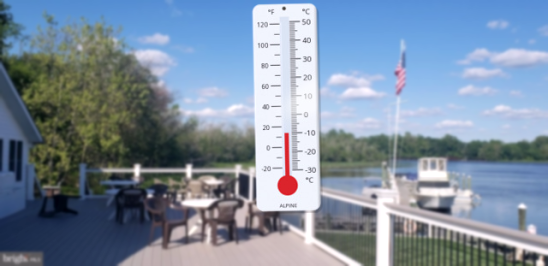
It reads -10 °C
